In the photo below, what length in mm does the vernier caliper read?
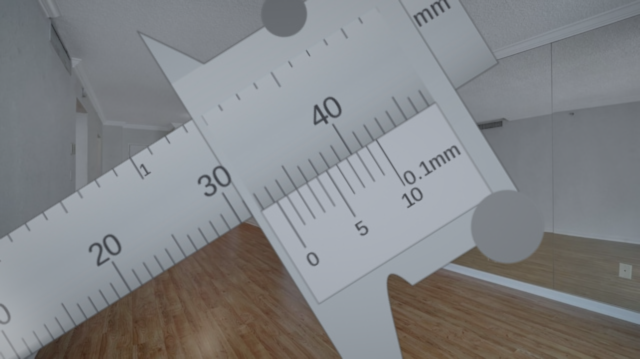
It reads 33.2 mm
